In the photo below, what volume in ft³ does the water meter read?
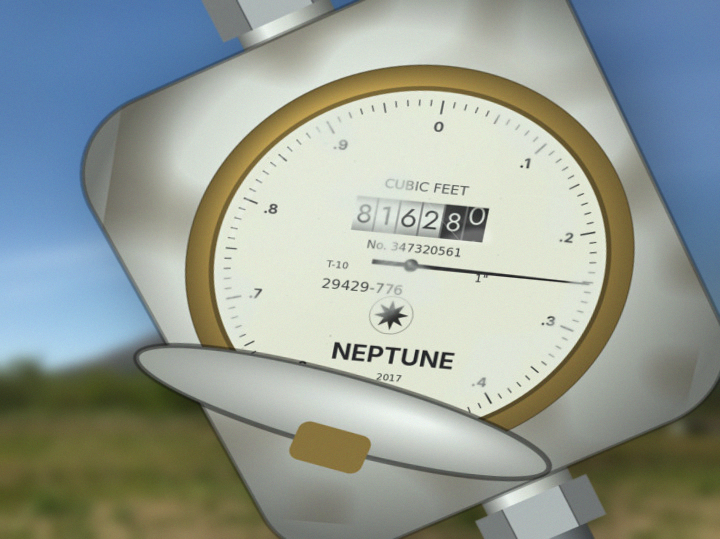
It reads 816280.25 ft³
